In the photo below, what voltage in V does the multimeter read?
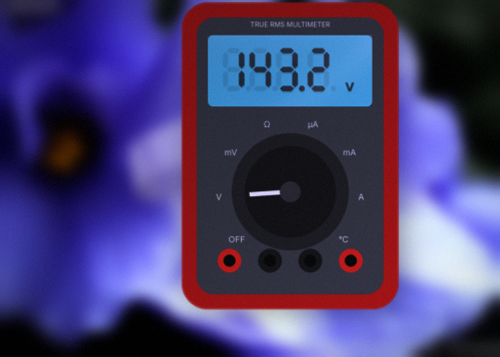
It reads 143.2 V
